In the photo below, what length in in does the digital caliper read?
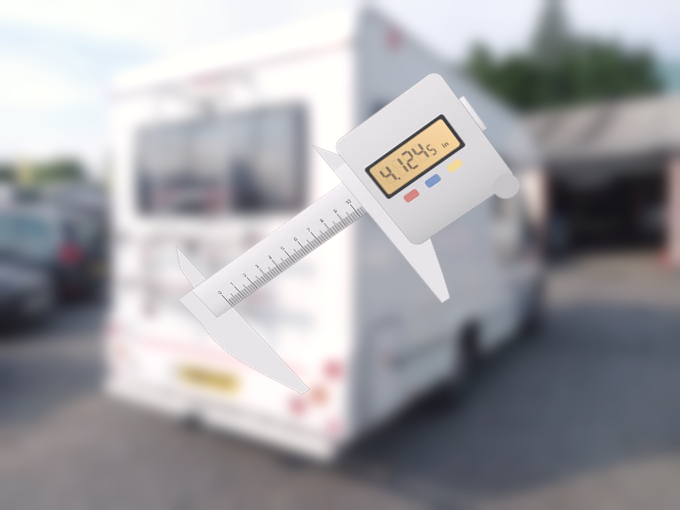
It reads 4.1245 in
